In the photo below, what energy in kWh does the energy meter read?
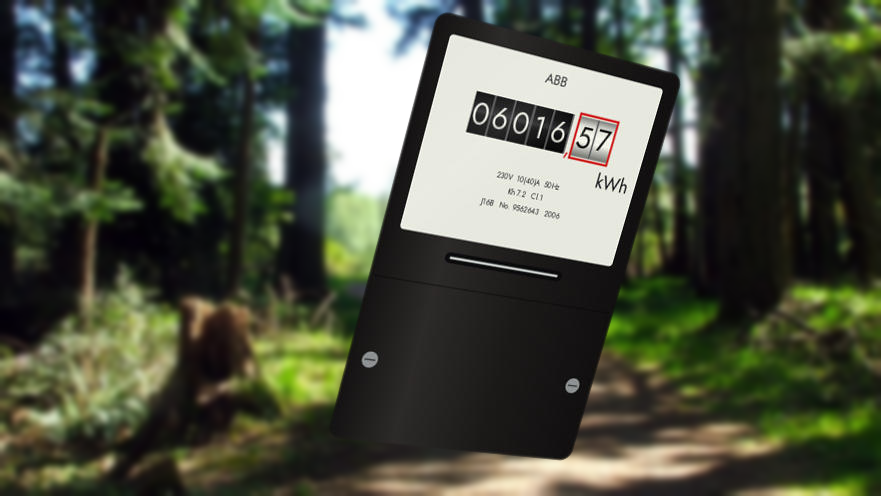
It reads 6016.57 kWh
